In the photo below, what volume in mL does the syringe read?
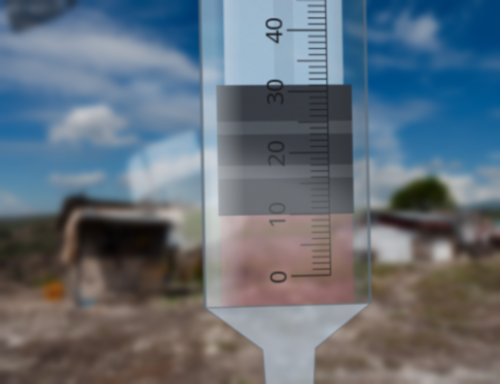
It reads 10 mL
